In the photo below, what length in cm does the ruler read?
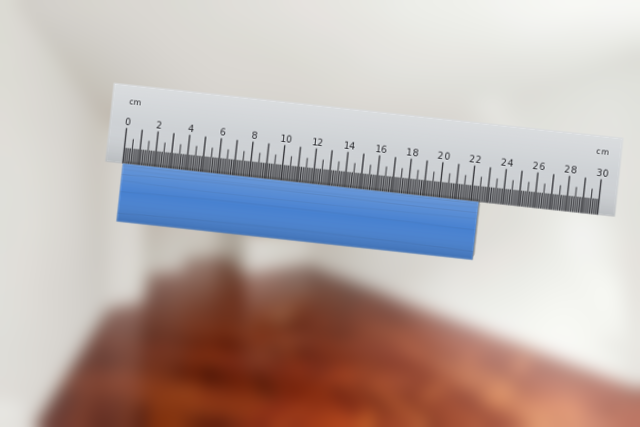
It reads 22.5 cm
